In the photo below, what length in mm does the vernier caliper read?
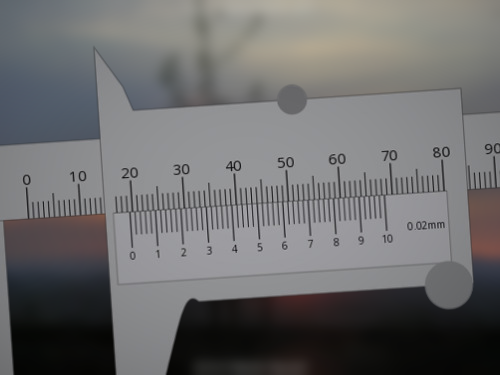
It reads 19.5 mm
